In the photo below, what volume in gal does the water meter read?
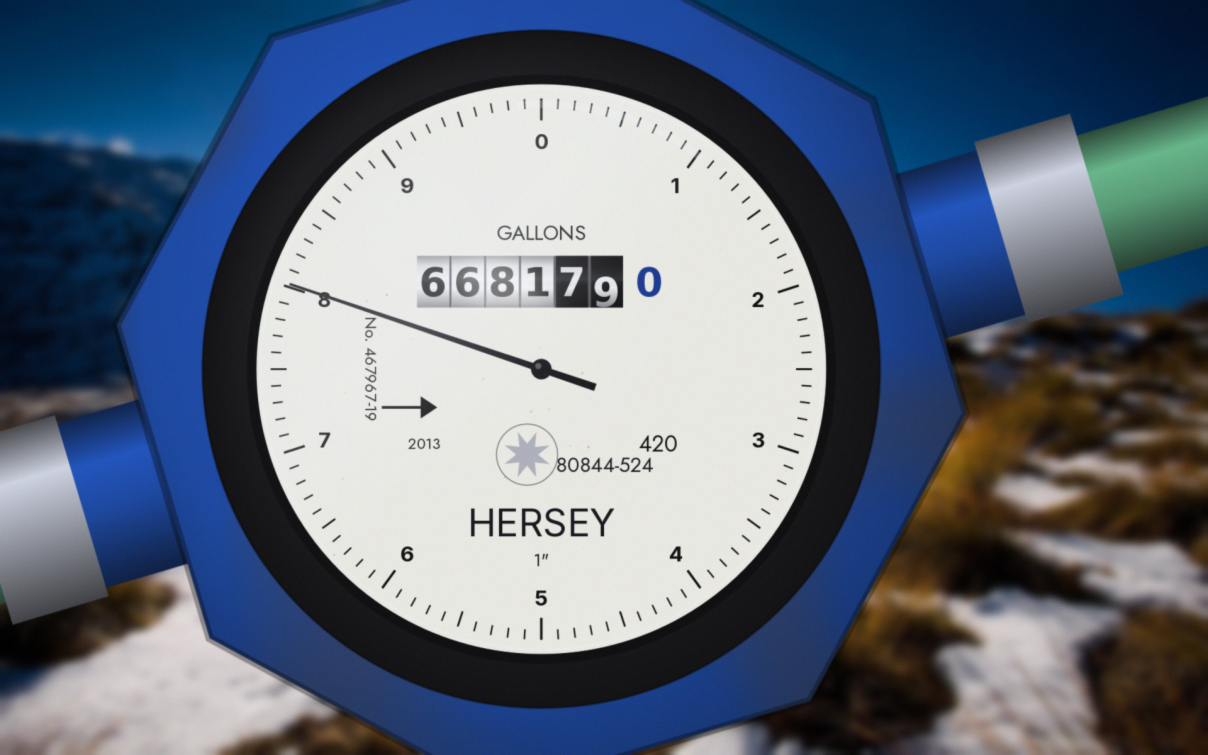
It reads 6681788.0 gal
